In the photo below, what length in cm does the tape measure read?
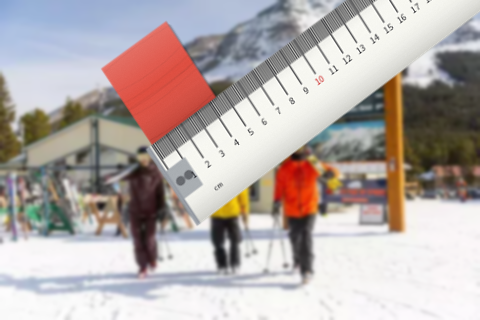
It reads 4.5 cm
